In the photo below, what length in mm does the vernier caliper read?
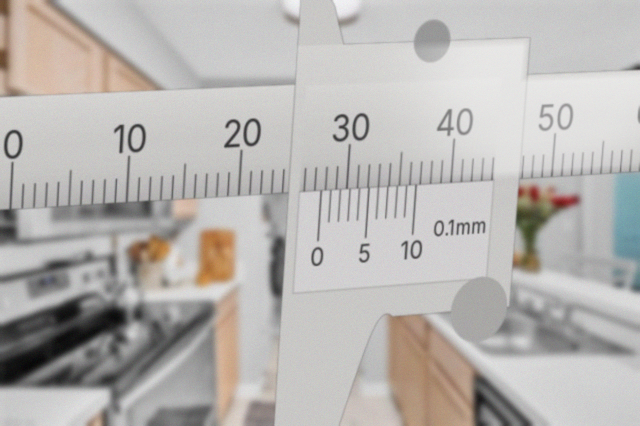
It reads 27.6 mm
